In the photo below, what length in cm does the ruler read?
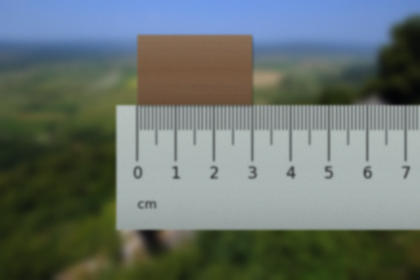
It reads 3 cm
